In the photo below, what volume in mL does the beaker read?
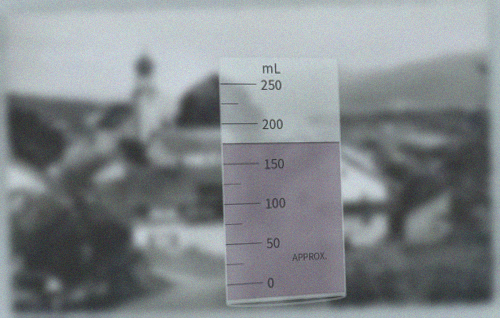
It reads 175 mL
